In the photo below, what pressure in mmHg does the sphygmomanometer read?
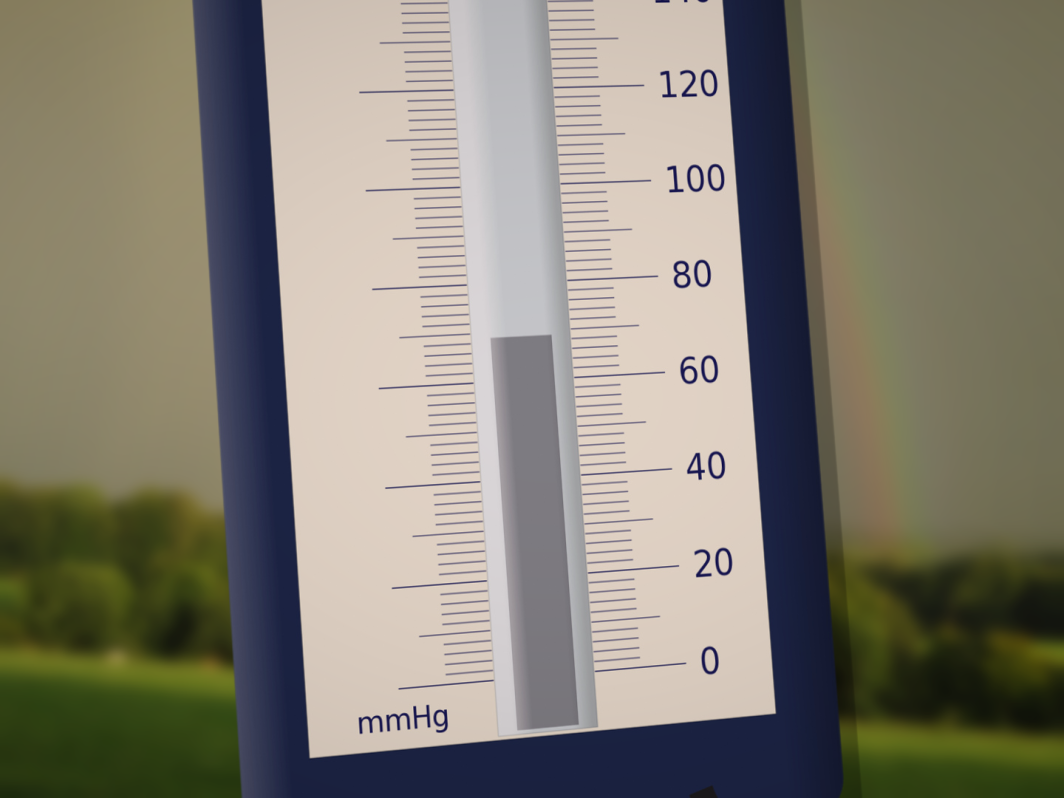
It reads 69 mmHg
